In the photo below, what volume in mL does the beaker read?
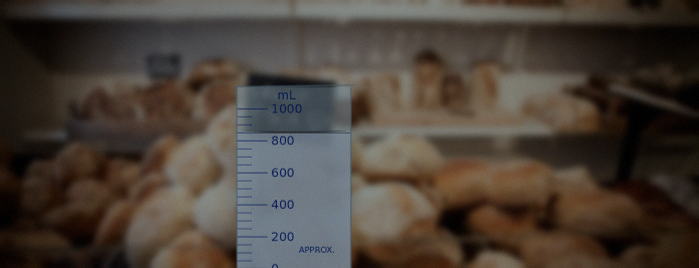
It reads 850 mL
